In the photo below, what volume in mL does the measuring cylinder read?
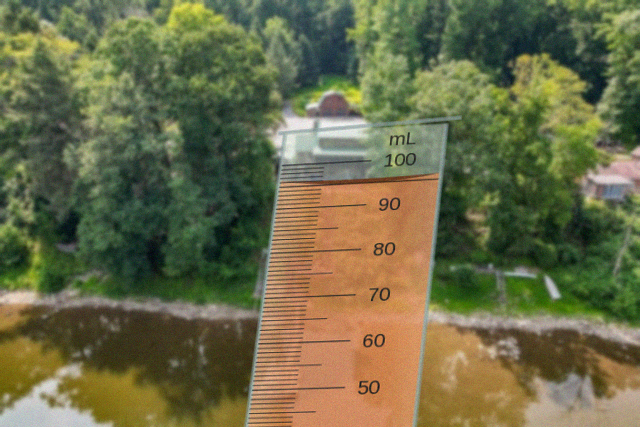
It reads 95 mL
